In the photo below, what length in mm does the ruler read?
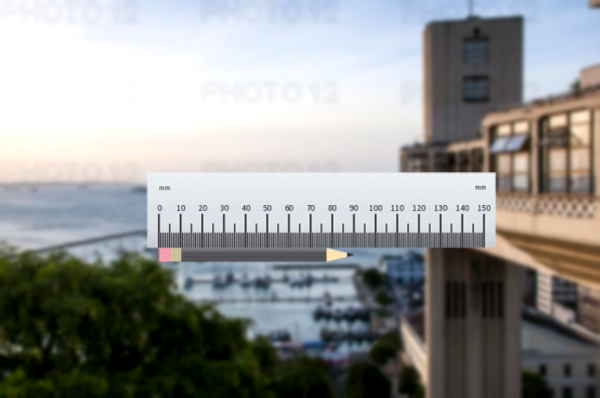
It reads 90 mm
